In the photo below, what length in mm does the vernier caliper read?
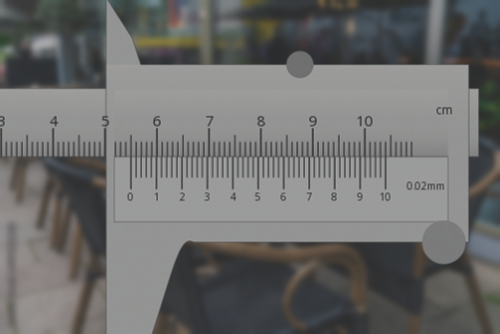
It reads 55.0 mm
